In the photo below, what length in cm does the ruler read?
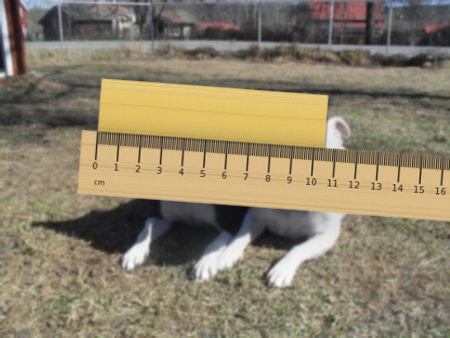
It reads 10.5 cm
